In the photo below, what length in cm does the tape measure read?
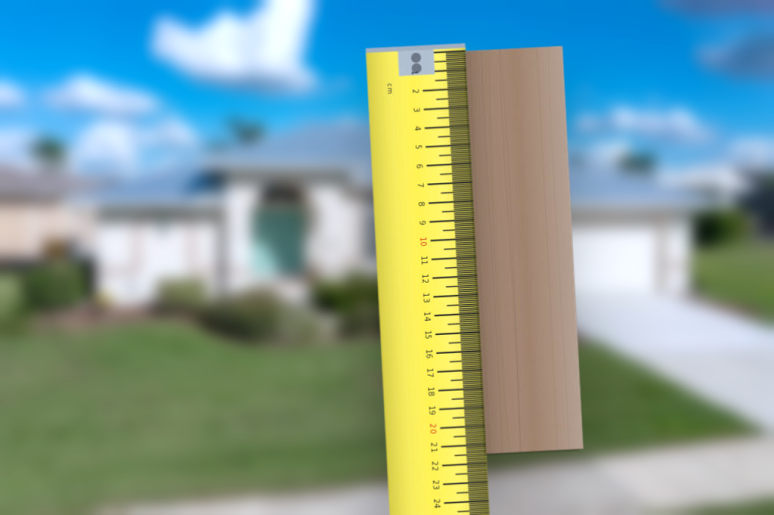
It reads 21.5 cm
